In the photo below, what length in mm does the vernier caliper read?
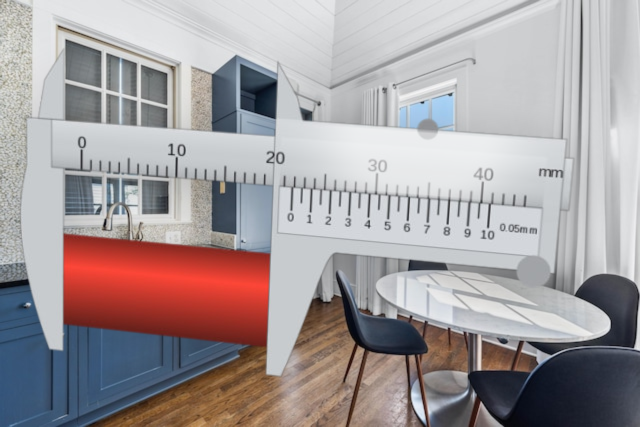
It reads 21.8 mm
